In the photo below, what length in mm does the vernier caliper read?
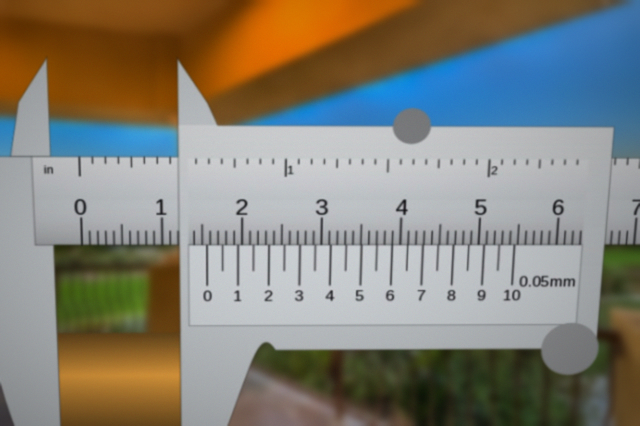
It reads 15.6 mm
